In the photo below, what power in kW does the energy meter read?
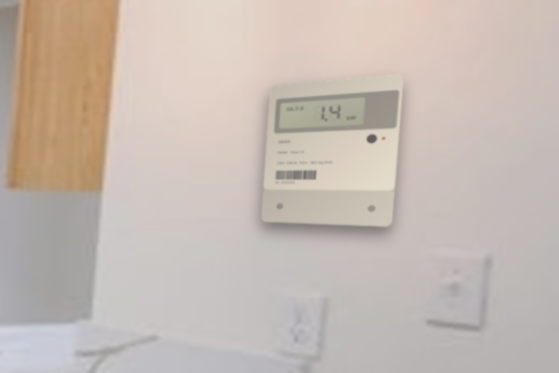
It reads 1.4 kW
